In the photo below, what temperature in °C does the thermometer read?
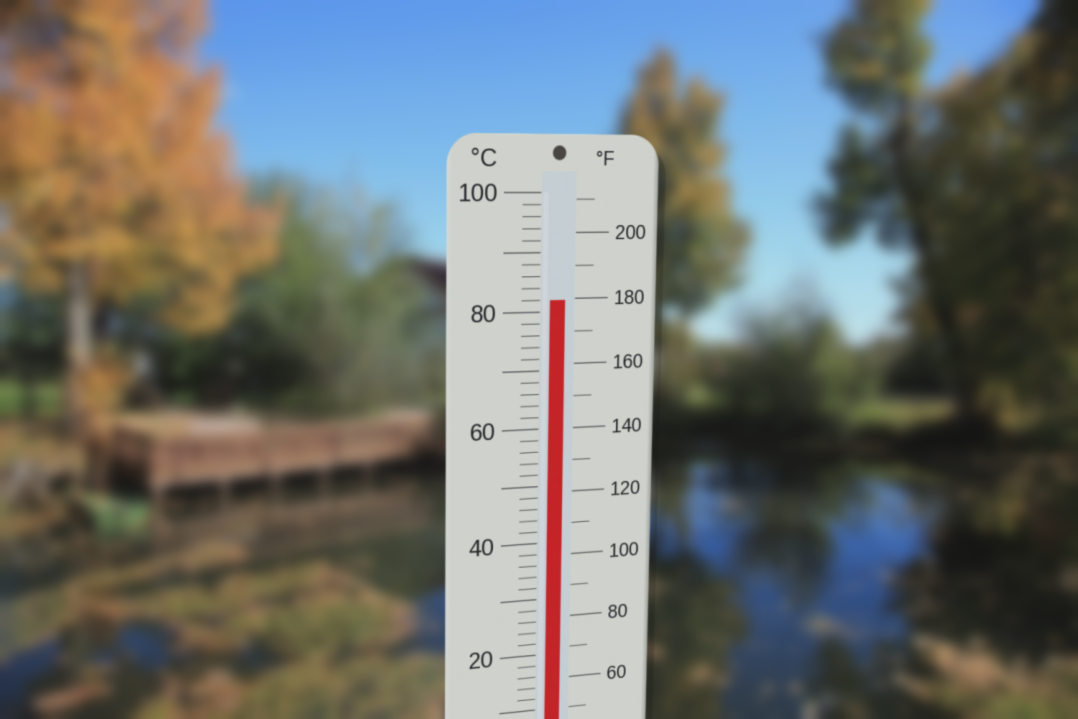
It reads 82 °C
